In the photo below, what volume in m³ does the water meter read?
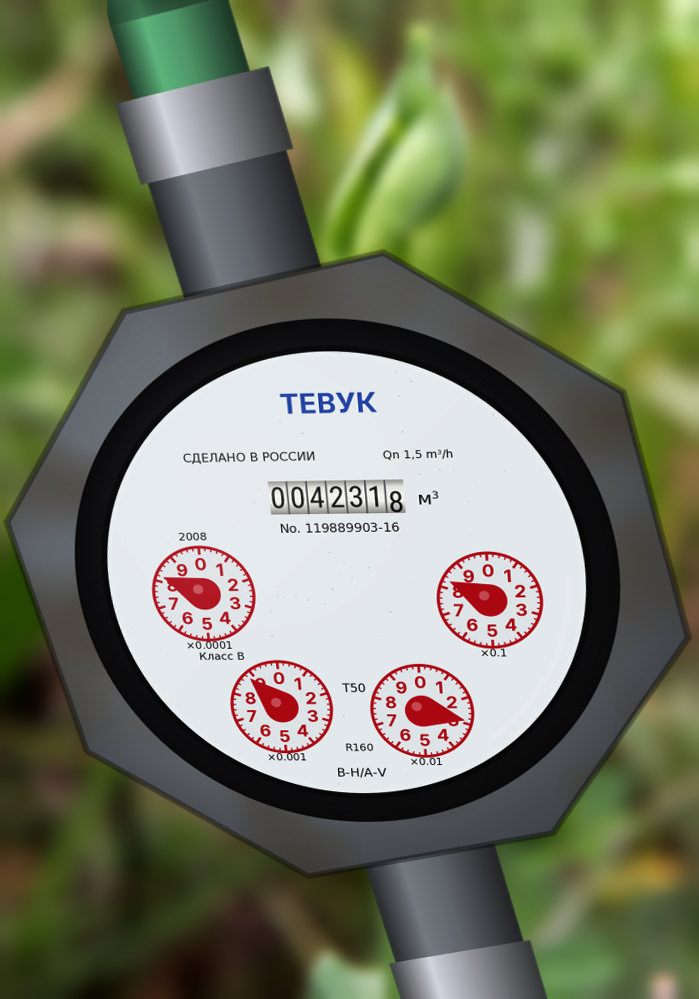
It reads 42317.8288 m³
